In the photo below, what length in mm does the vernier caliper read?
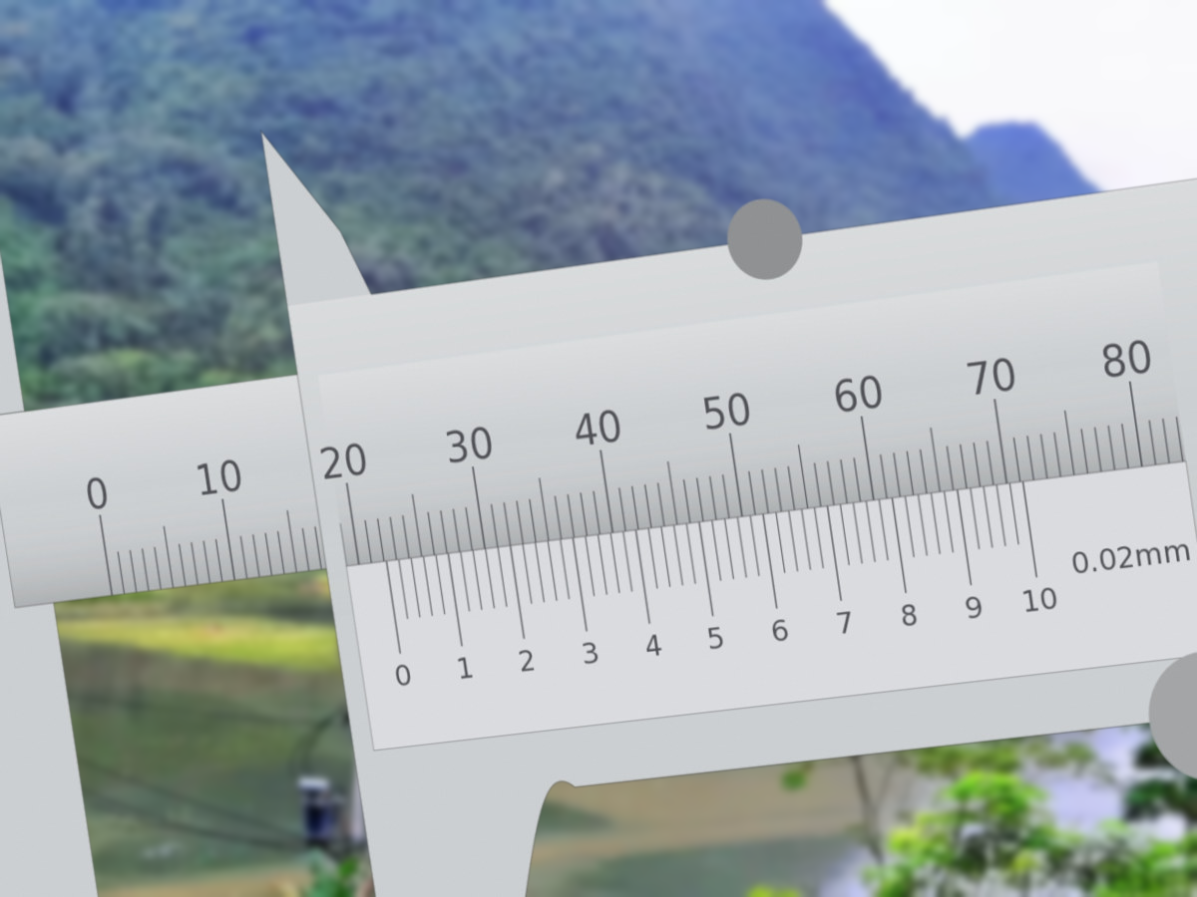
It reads 22.2 mm
